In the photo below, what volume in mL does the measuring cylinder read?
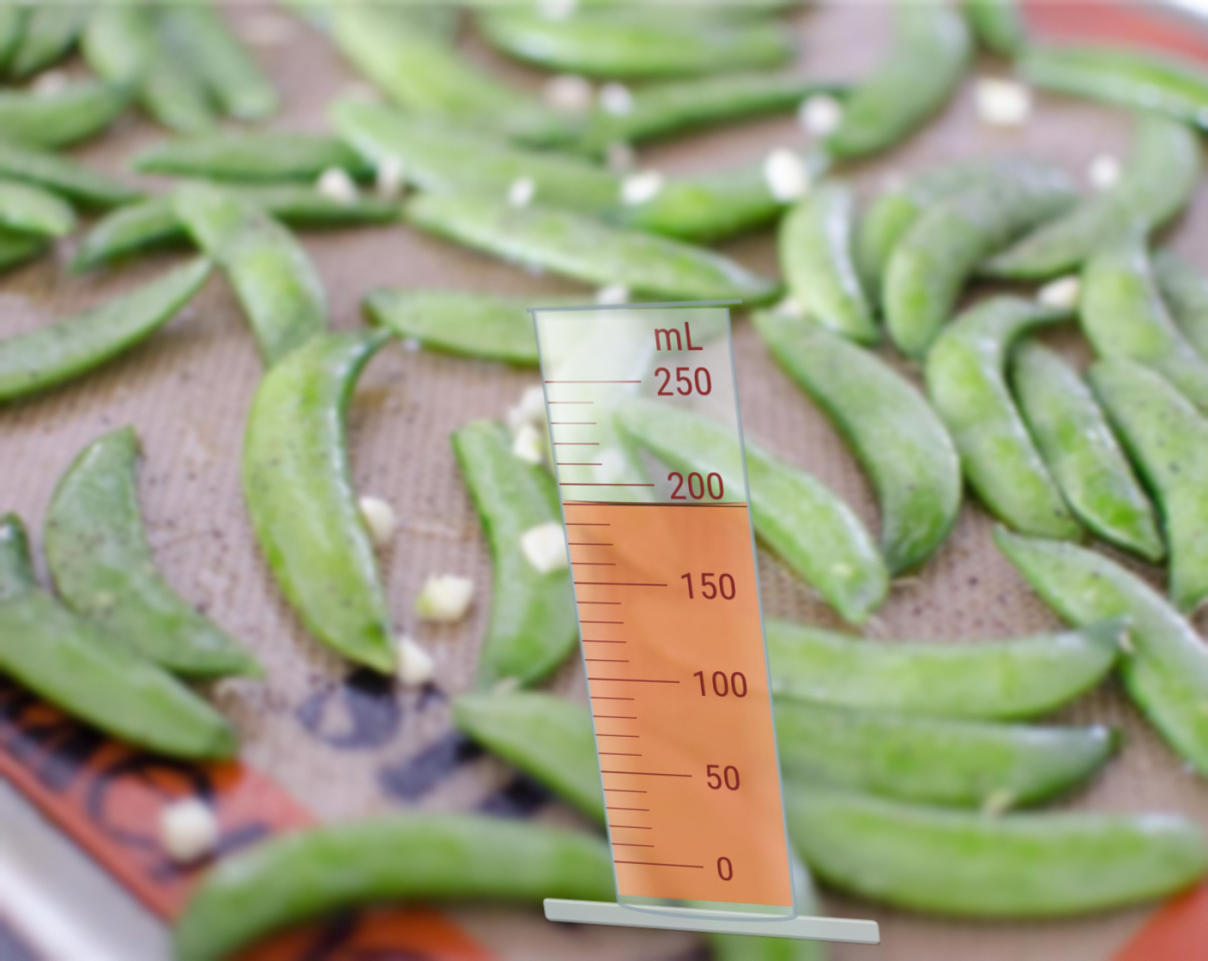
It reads 190 mL
